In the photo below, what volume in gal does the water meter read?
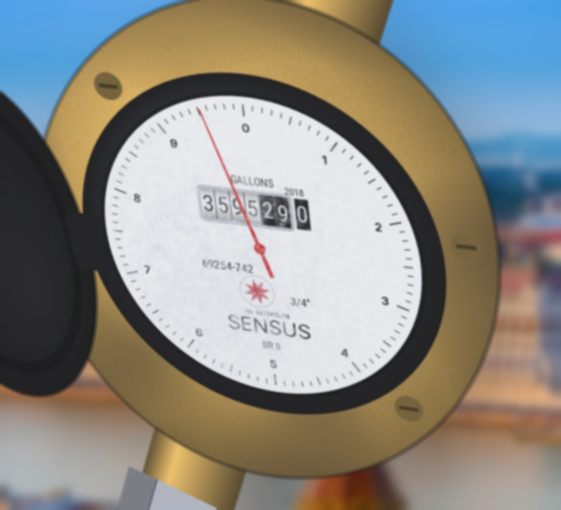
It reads 3595289.5 gal
